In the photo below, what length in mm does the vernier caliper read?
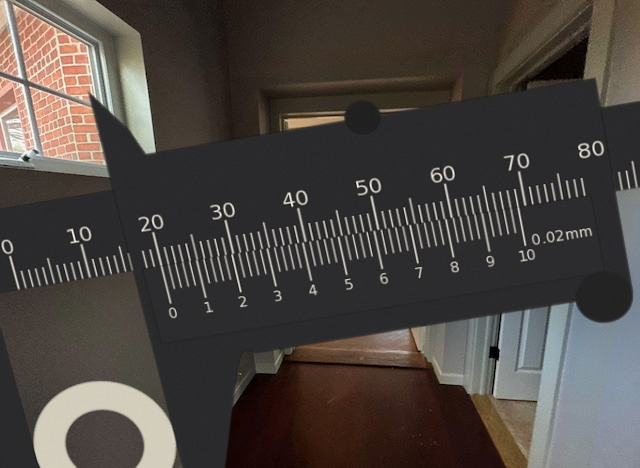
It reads 20.0 mm
